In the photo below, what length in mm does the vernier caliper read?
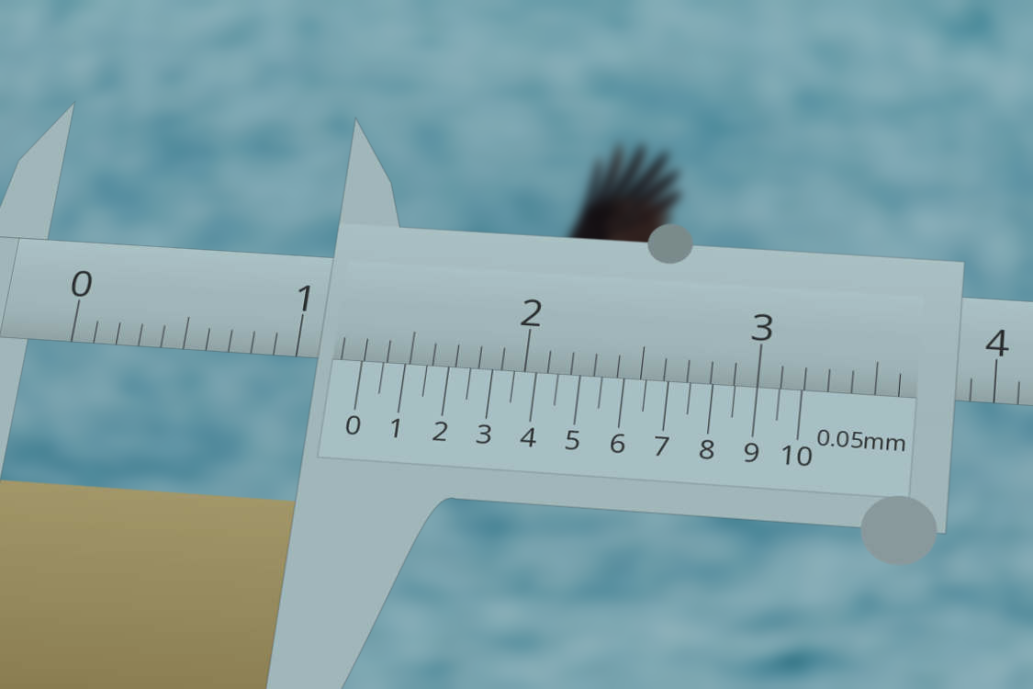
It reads 12.90 mm
